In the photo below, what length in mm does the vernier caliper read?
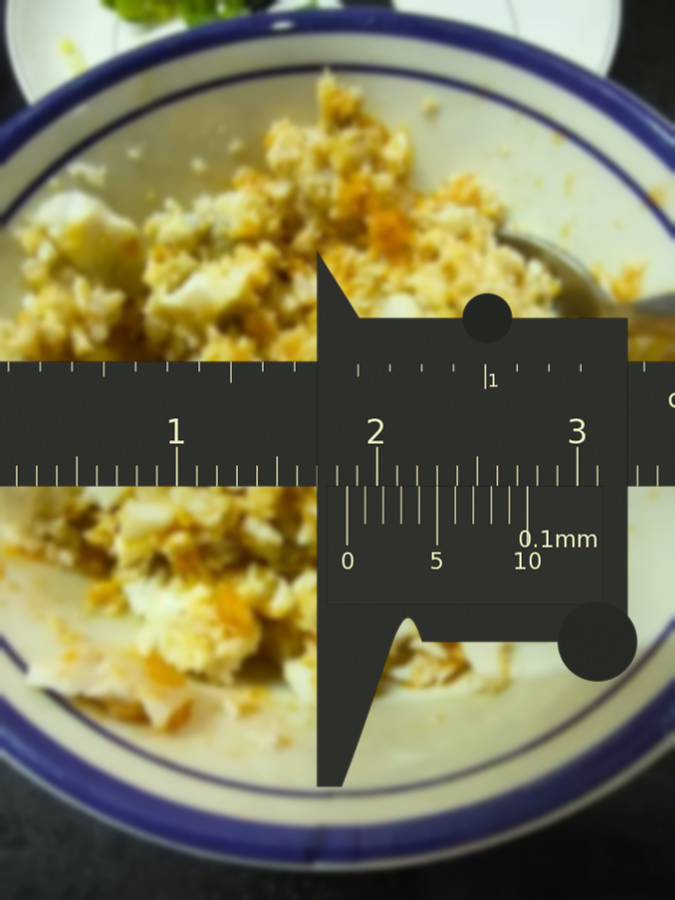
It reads 18.5 mm
